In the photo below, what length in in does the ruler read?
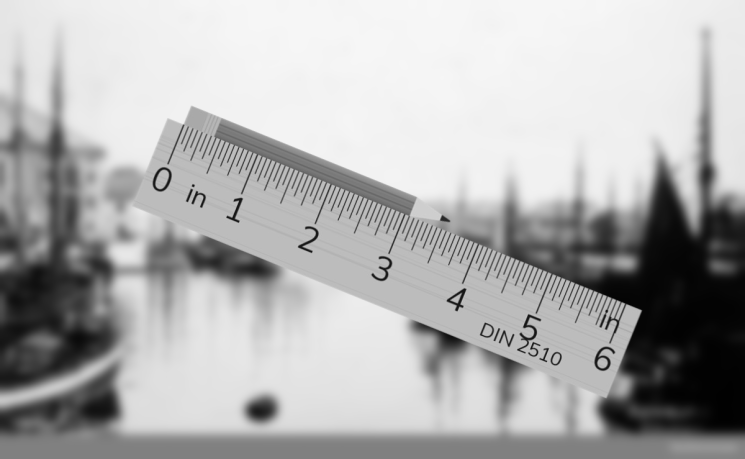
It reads 3.5625 in
